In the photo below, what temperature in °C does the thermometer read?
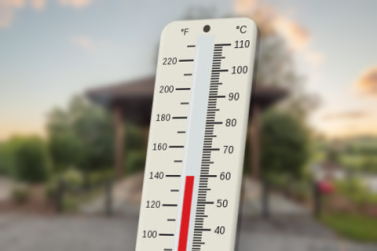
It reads 60 °C
